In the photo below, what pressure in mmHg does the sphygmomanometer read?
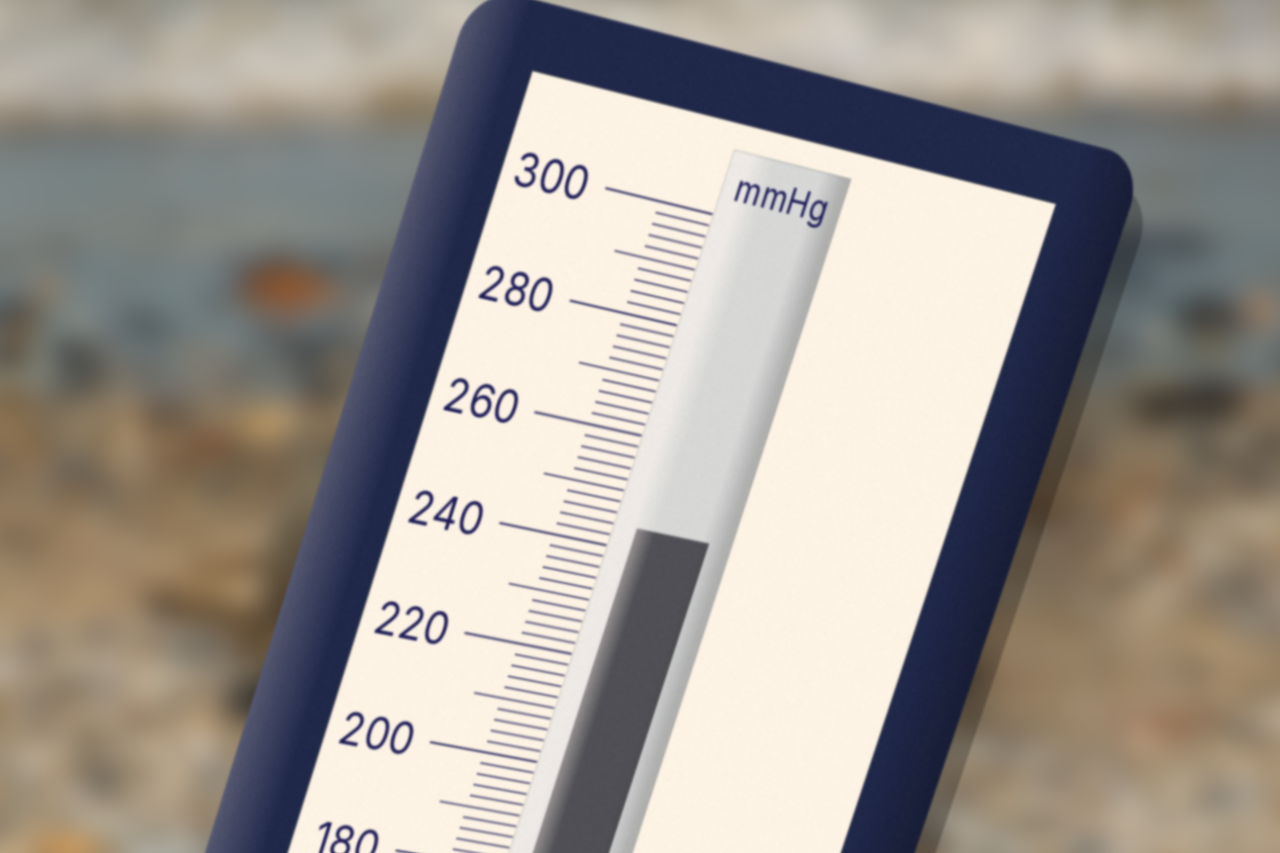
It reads 244 mmHg
